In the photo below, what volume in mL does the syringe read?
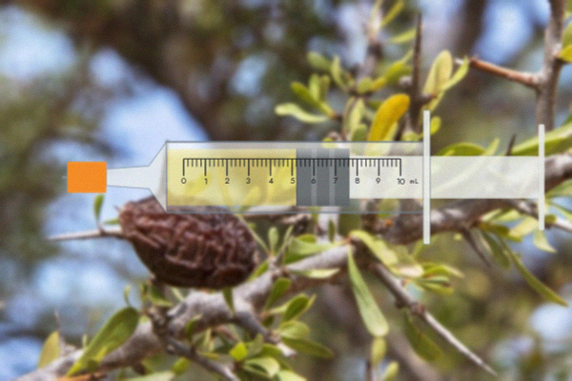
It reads 5.2 mL
